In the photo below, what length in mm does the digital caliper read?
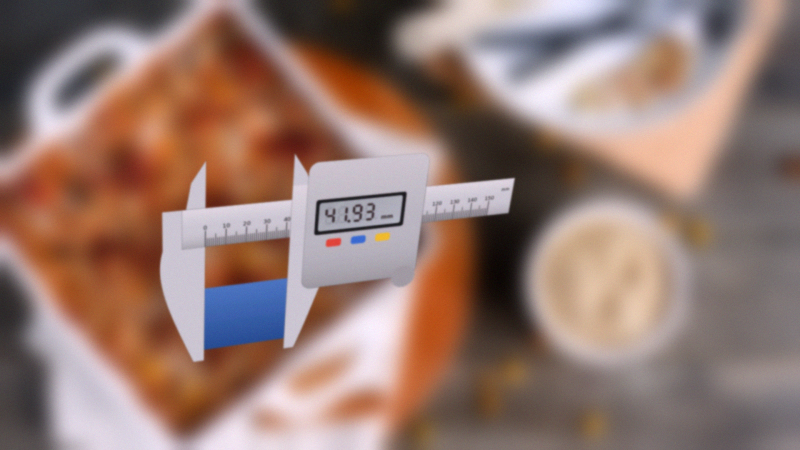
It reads 41.93 mm
